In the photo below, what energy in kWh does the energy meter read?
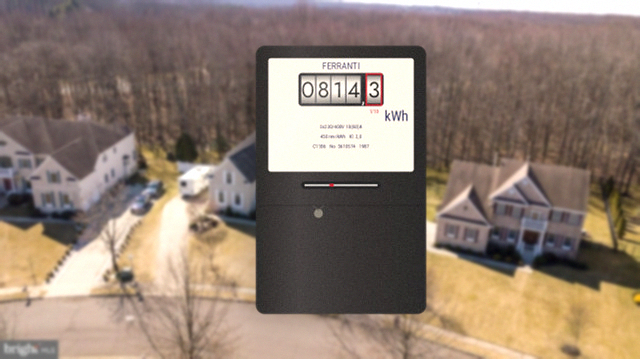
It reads 814.3 kWh
